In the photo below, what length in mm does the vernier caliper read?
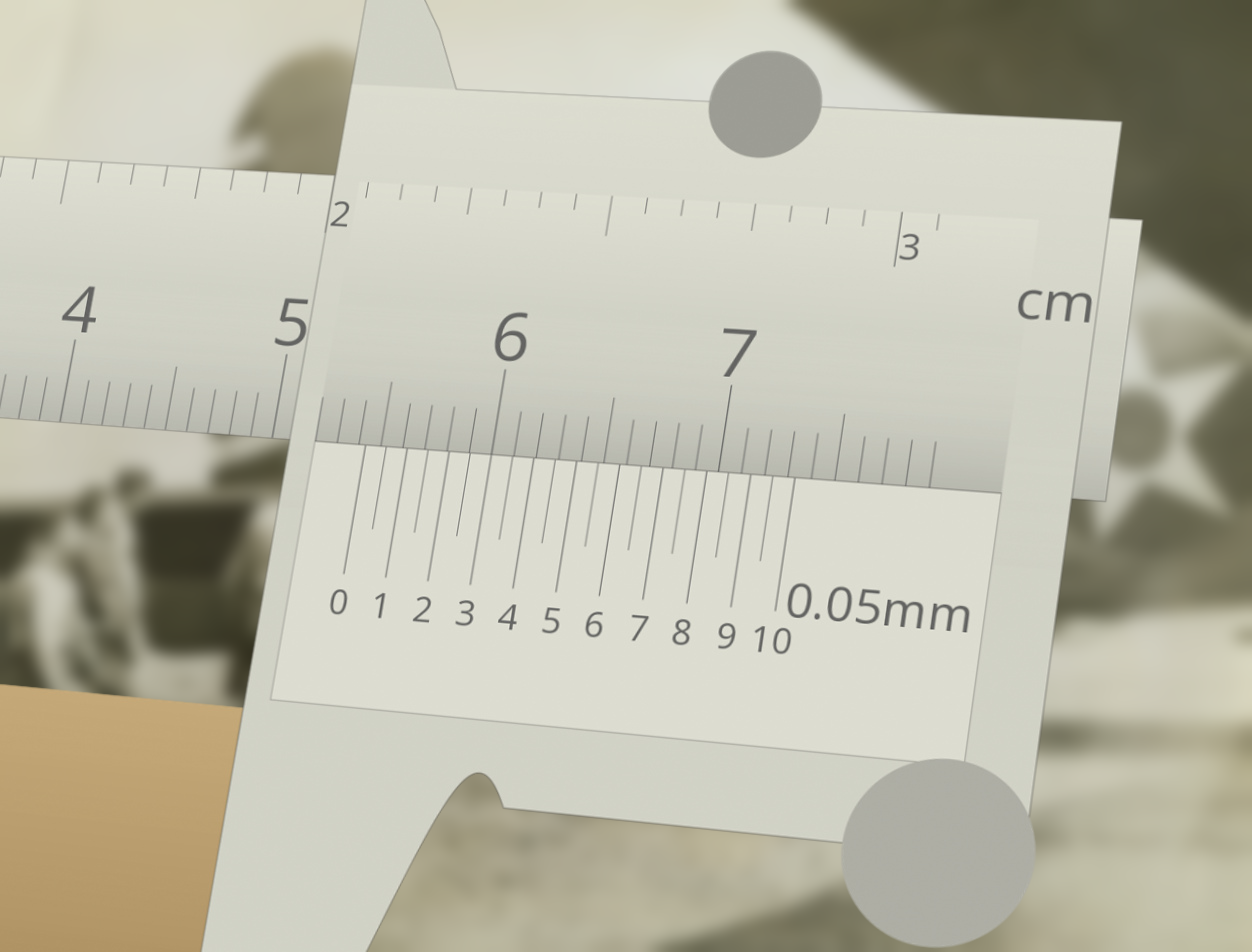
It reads 54.3 mm
